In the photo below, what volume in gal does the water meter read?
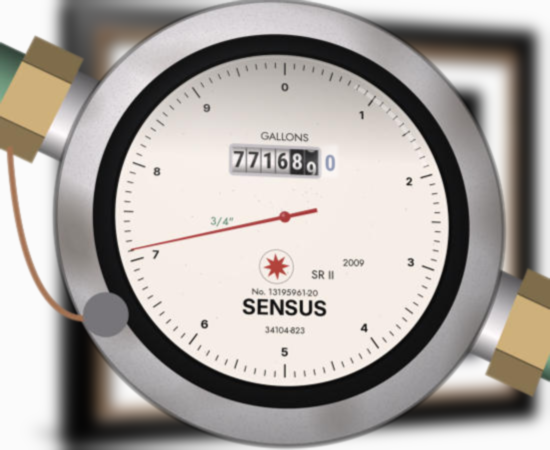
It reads 7716887.1 gal
